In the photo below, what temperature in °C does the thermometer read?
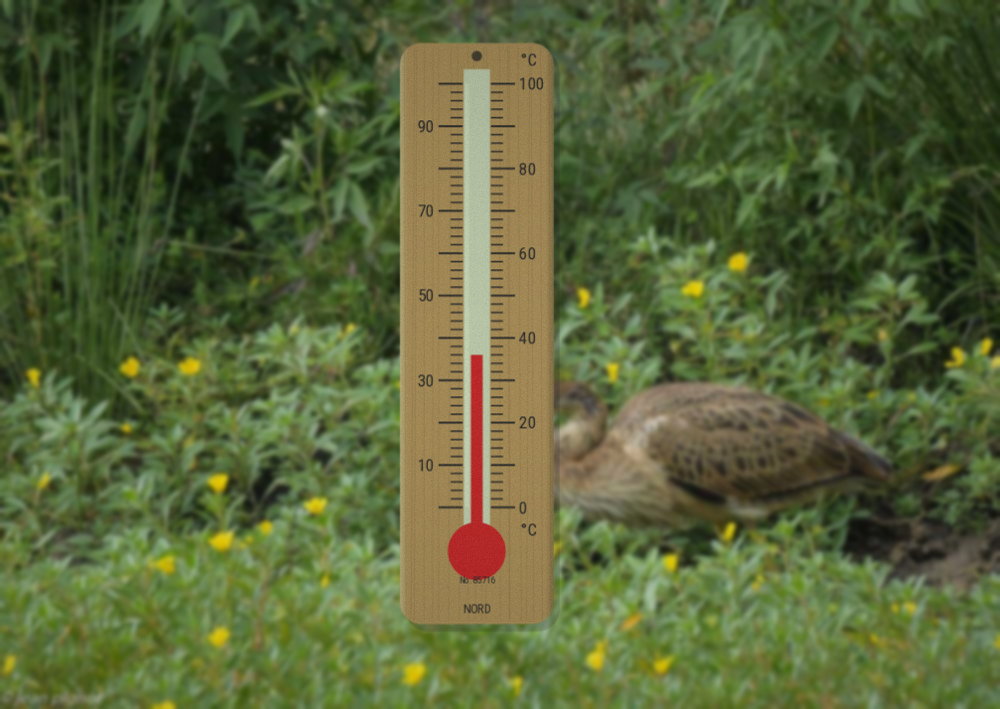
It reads 36 °C
